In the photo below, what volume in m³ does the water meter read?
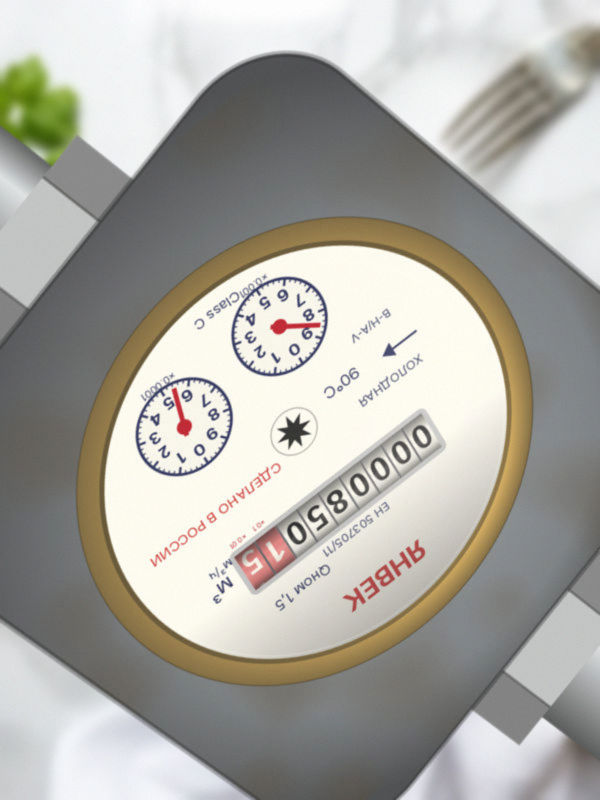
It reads 850.1485 m³
